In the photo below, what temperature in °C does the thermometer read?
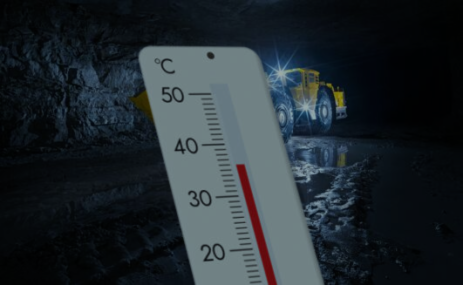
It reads 36 °C
